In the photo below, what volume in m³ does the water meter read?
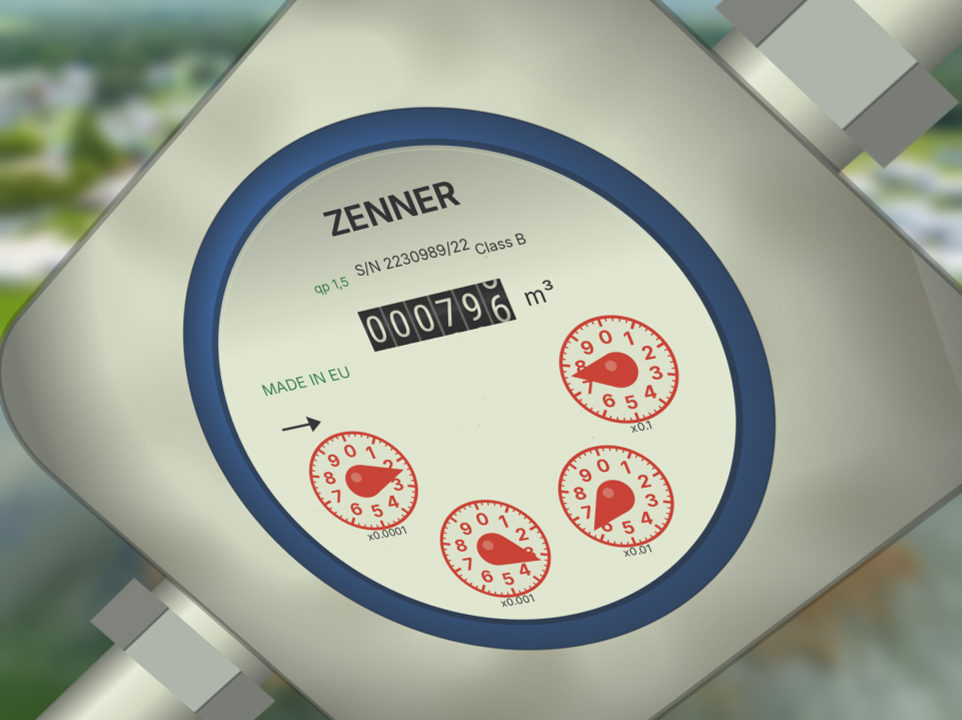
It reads 795.7632 m³
